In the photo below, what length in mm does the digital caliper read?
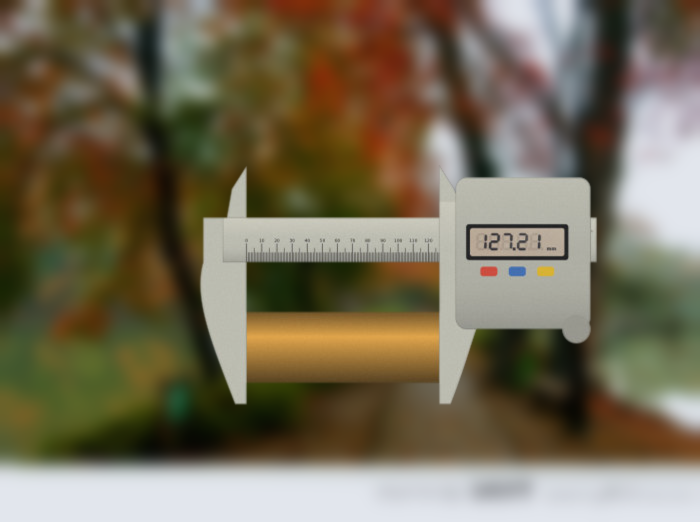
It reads 127.21 mm
